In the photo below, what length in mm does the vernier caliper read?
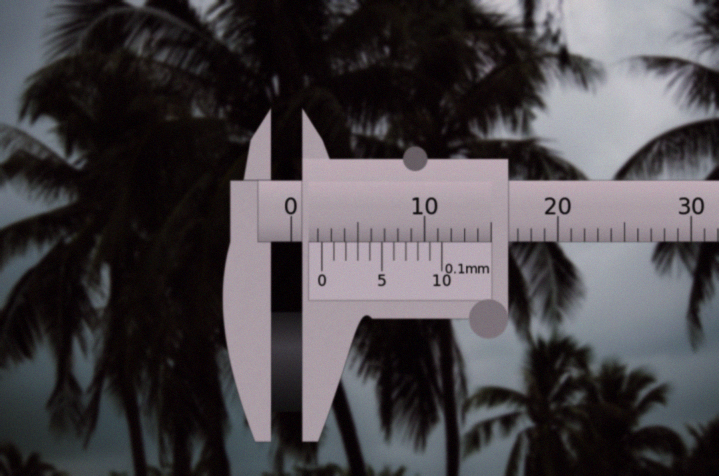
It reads 2.3 mm
